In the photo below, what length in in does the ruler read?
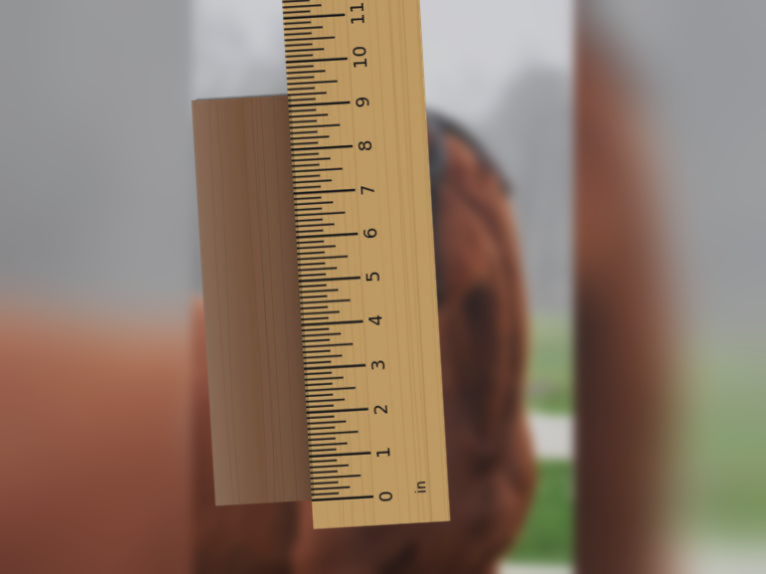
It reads 9.25 in
